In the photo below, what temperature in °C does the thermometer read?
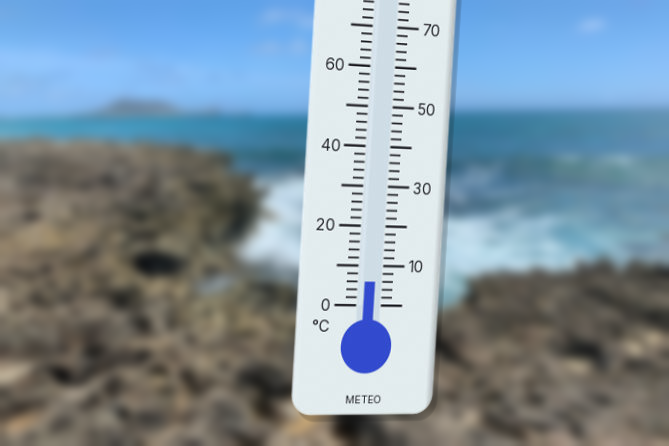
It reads 6 °C
